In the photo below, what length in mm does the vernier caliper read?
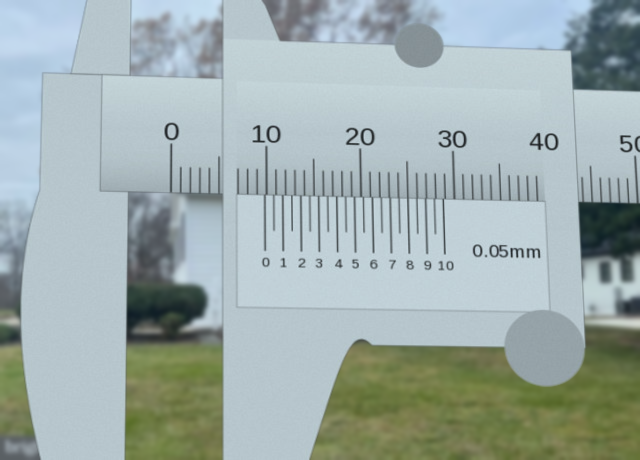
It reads 9.8 mm
